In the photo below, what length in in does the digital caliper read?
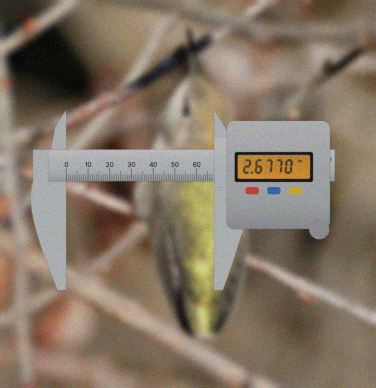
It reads 2.6770 in
